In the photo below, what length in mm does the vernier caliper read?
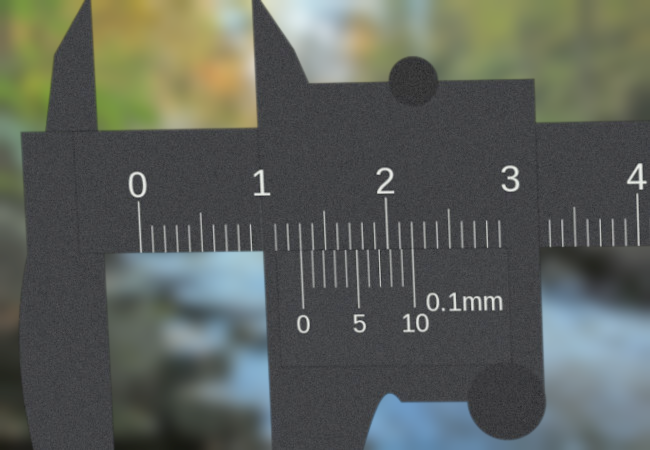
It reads 13.0 mm
